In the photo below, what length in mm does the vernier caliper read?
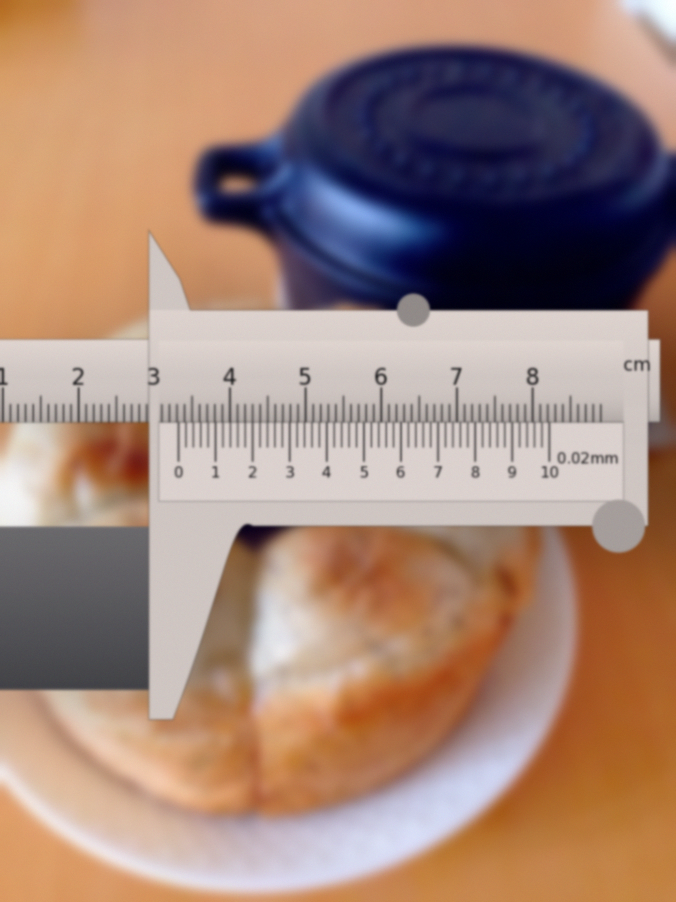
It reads 33.2 mm
